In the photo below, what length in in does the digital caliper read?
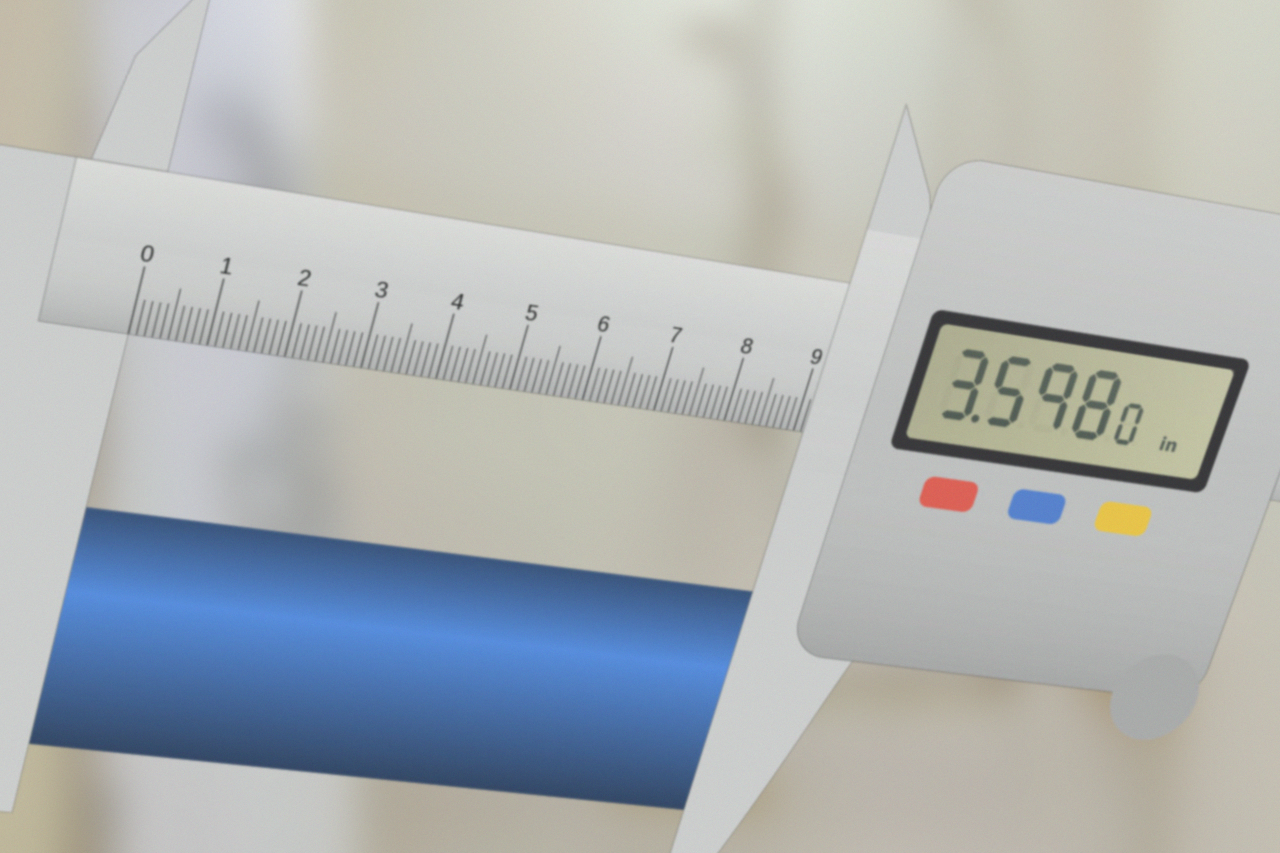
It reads 3.5980 in
